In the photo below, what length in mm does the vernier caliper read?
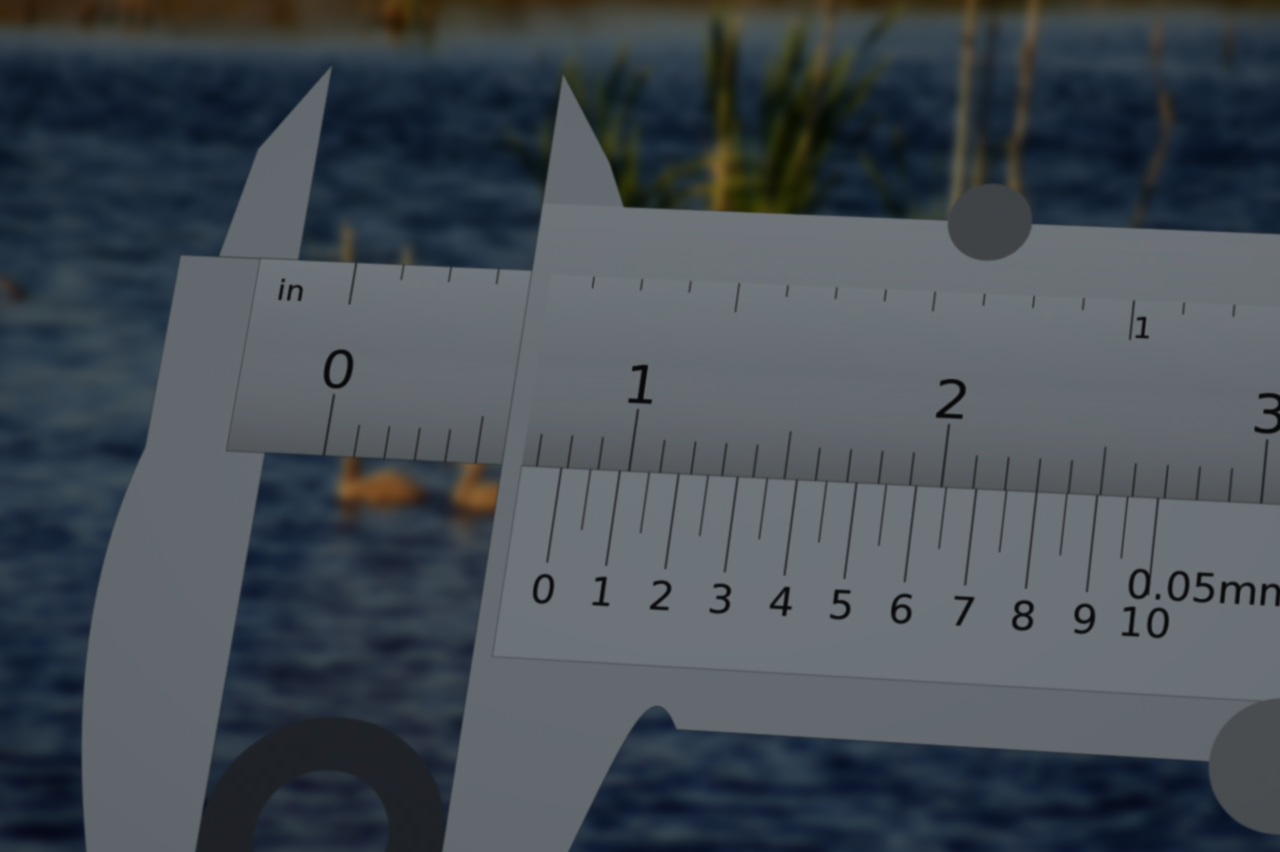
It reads 7.80 mm
